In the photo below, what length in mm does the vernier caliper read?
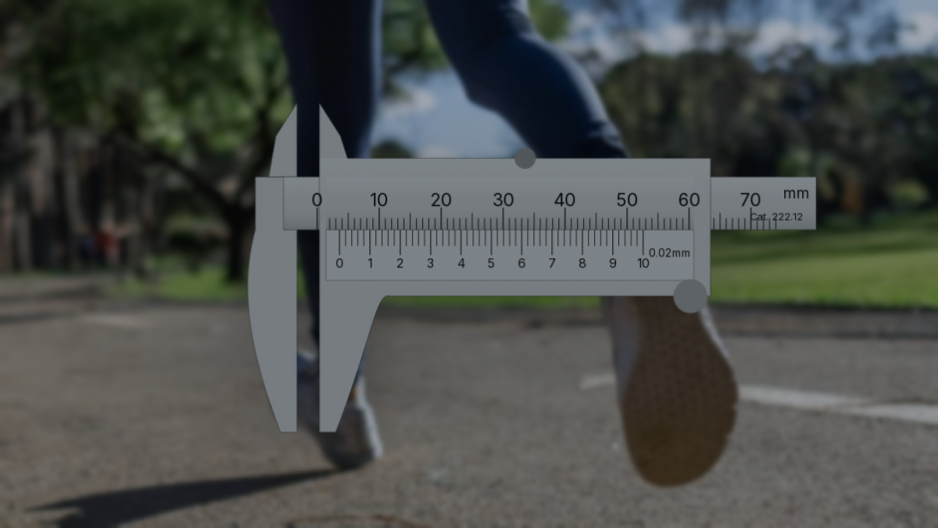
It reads 3.6 mm
